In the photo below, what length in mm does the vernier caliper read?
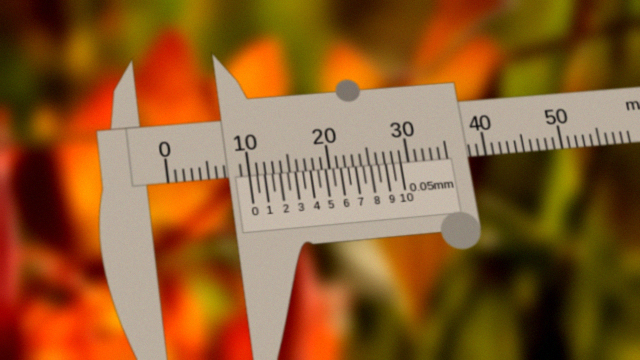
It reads 10.0 mm
